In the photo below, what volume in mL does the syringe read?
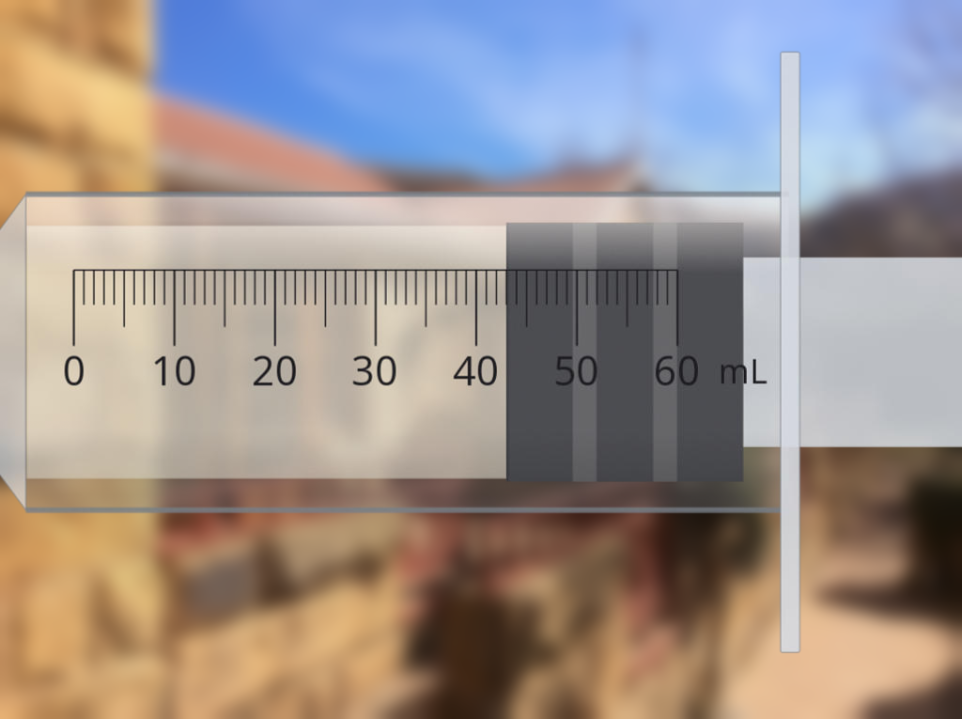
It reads 43 mL
